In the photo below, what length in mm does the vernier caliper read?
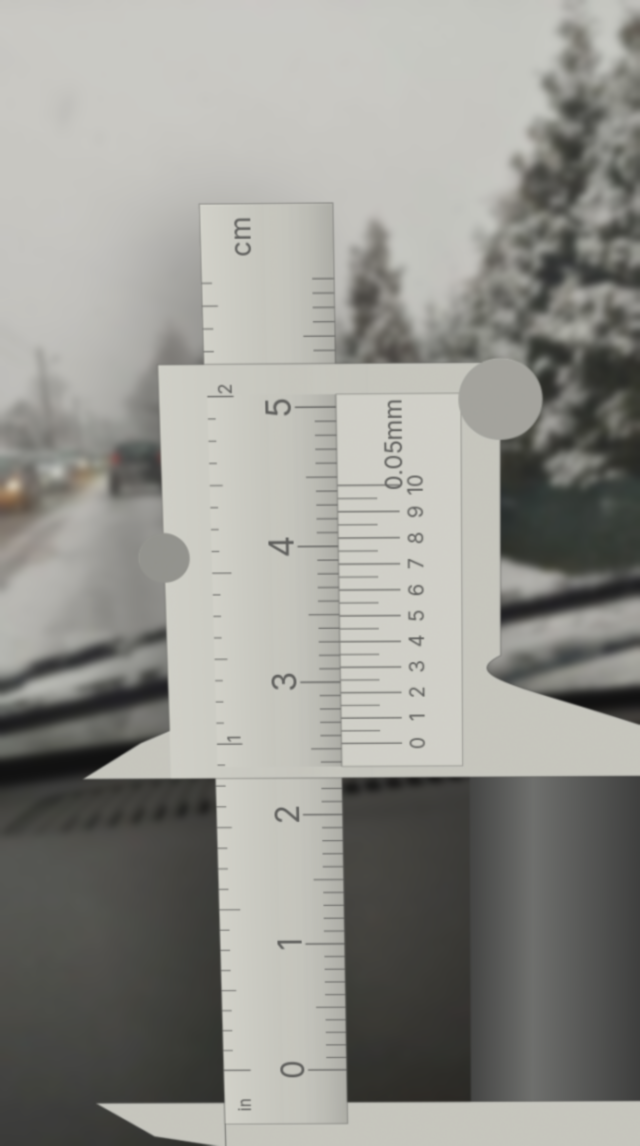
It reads 25.4 mm
